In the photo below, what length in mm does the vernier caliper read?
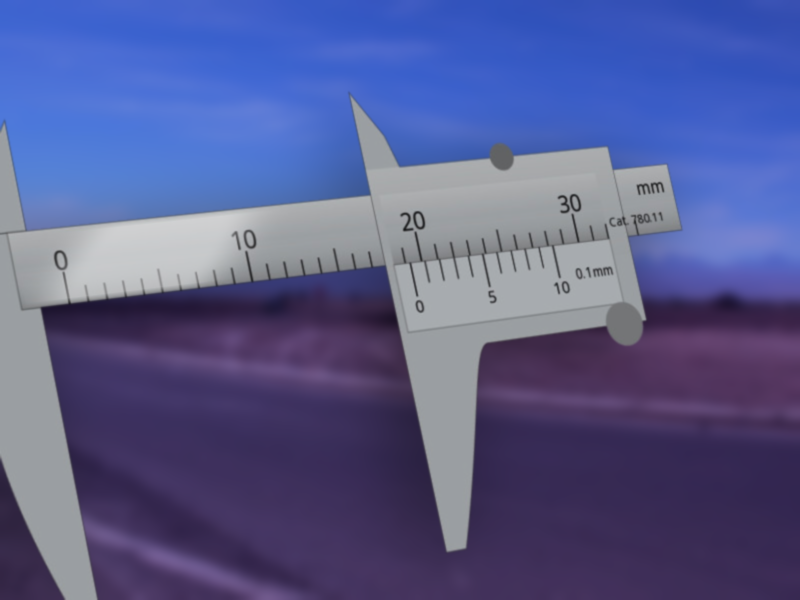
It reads 19.3 mm
